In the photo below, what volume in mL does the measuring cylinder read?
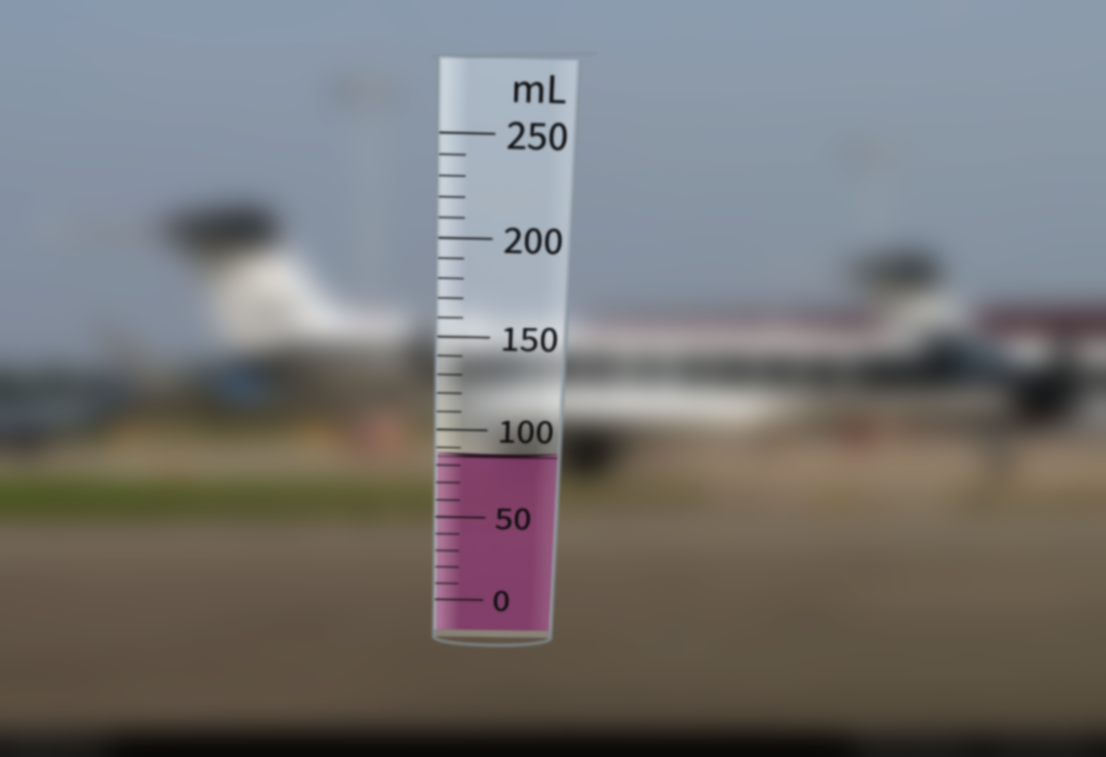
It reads 85 mL
